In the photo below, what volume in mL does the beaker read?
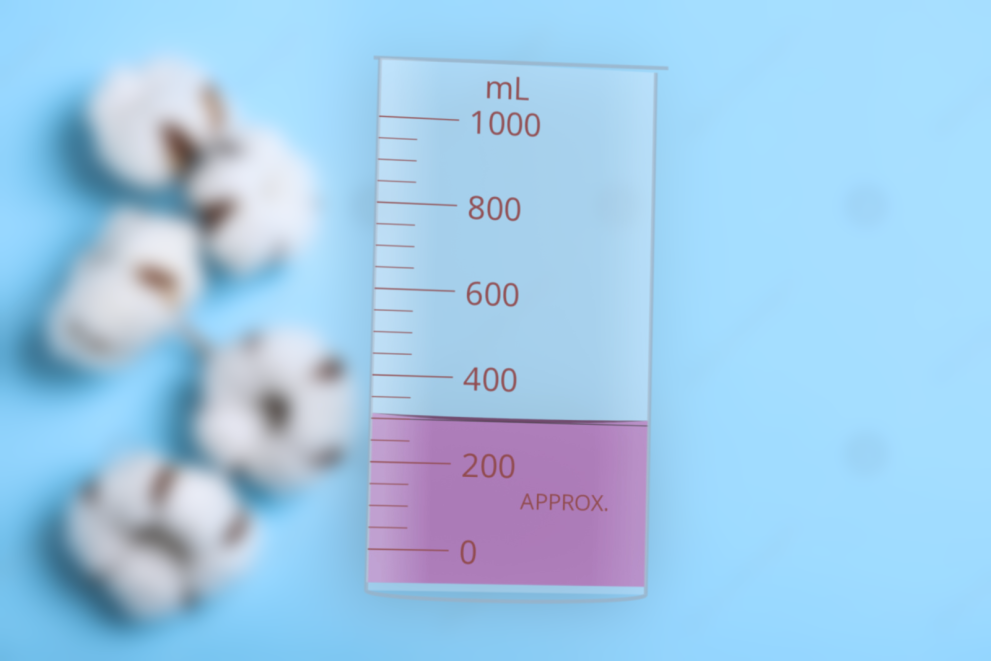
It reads 300 mL
